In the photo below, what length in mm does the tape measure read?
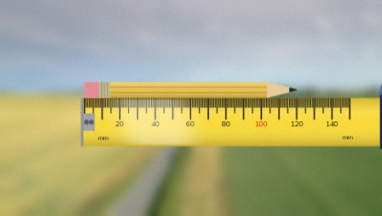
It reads 120 mm
